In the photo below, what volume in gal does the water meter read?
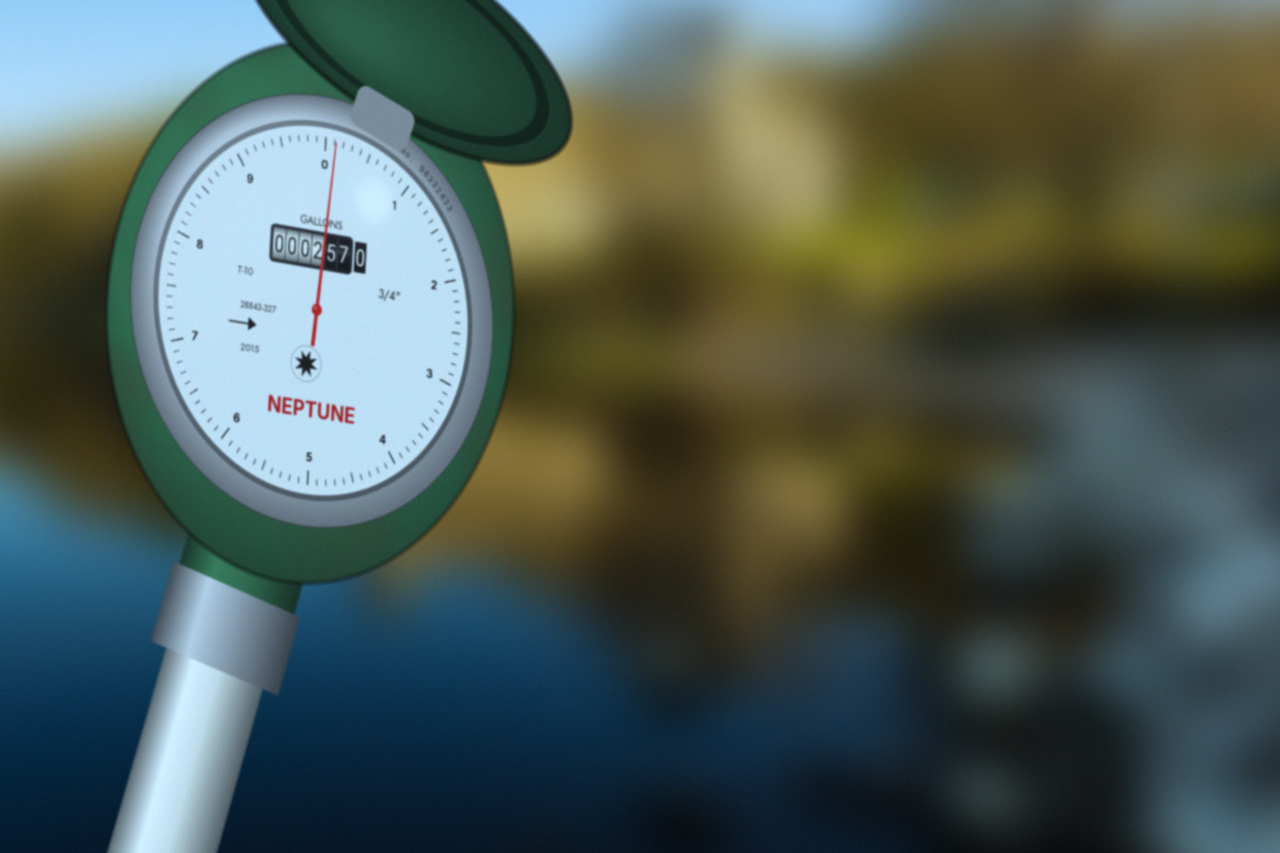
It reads 2570.1 gal
